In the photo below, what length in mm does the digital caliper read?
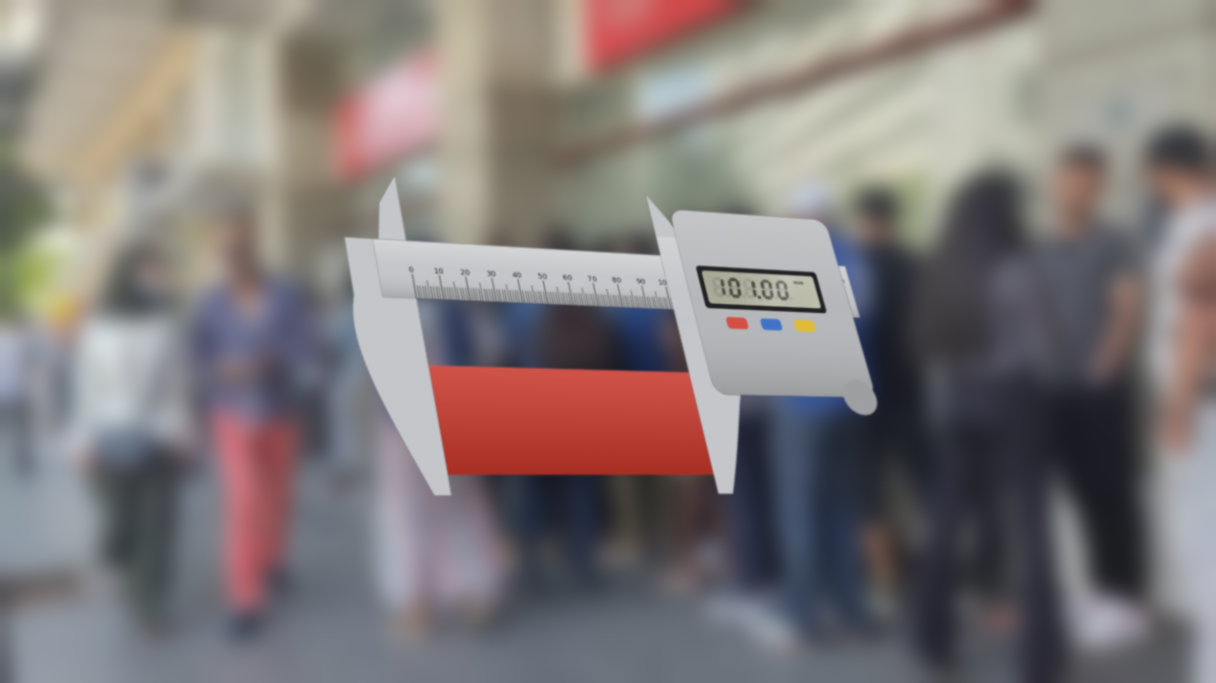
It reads 101.00 mm
